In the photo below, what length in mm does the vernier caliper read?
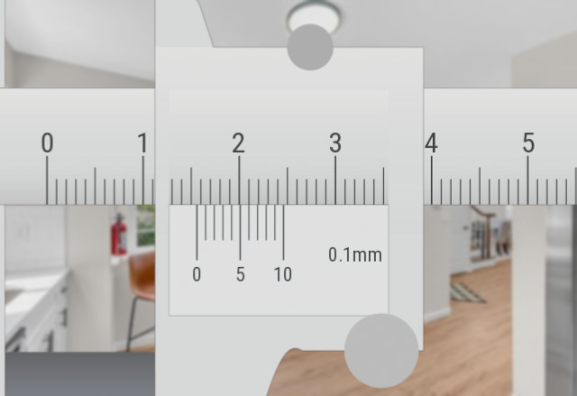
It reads 15.6 mm
